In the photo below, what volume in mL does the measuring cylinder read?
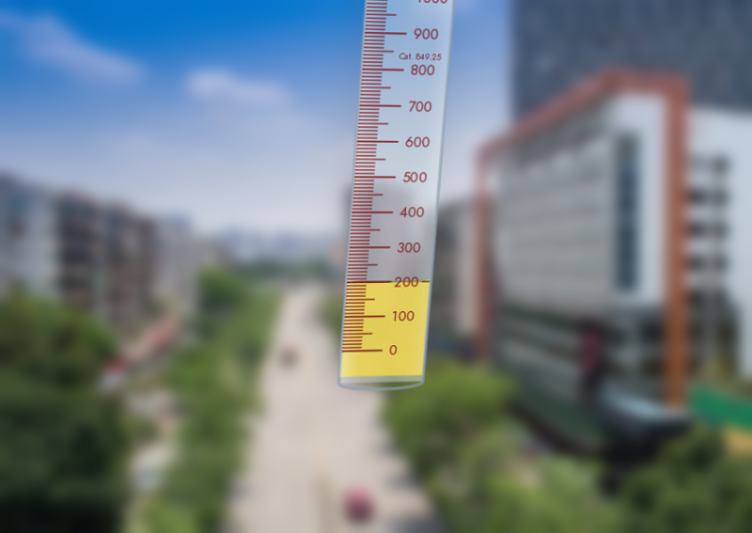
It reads 200 mL
